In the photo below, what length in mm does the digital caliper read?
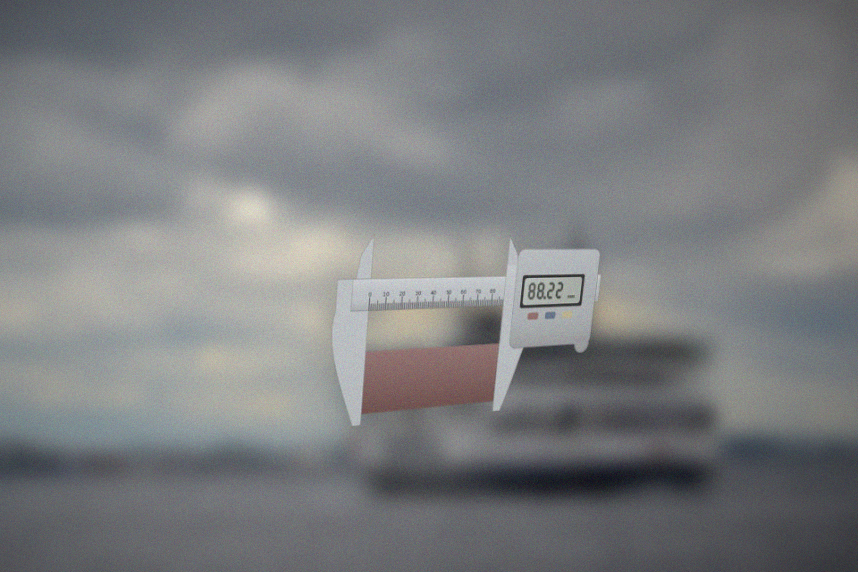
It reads 88.22 mm
